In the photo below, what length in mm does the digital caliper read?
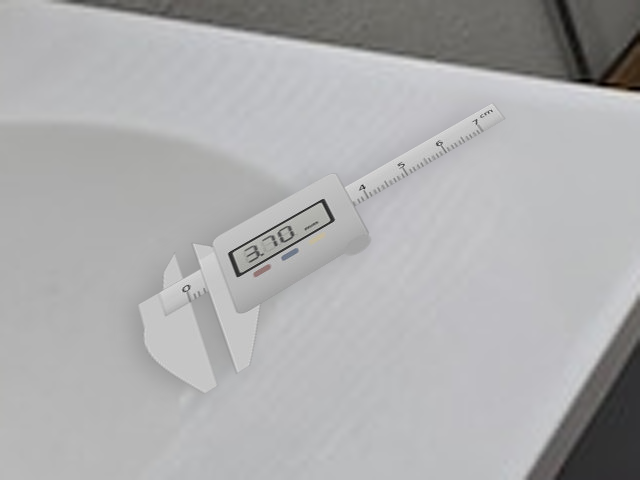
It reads 3.70 mm
